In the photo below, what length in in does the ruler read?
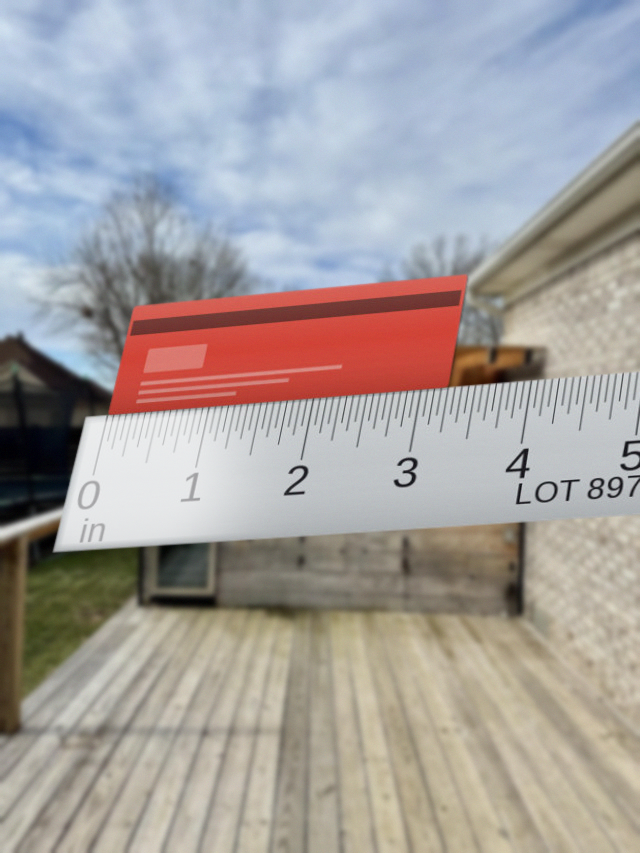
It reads 3.25 in
